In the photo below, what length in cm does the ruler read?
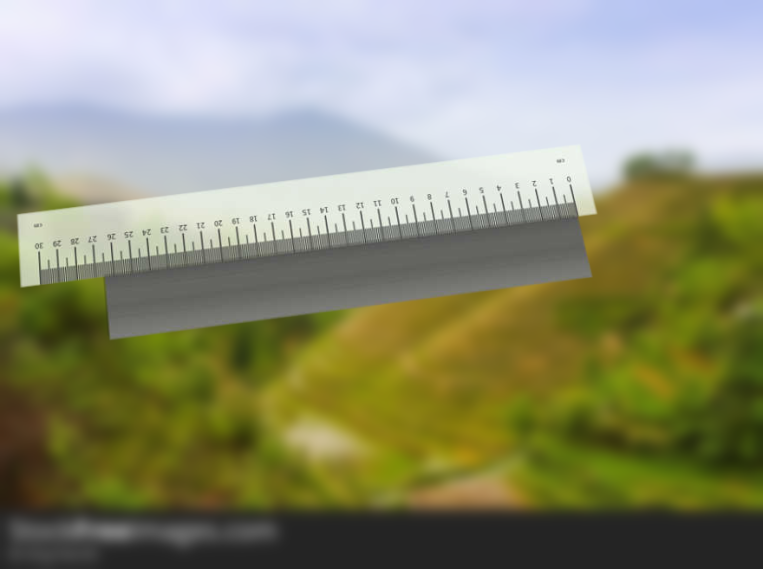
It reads 26.5 cm
